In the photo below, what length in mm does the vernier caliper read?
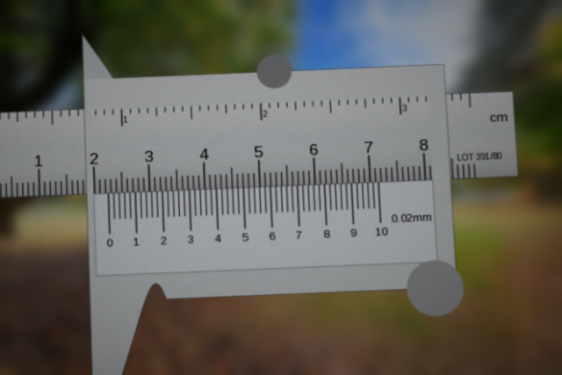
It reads 22.5 mm
